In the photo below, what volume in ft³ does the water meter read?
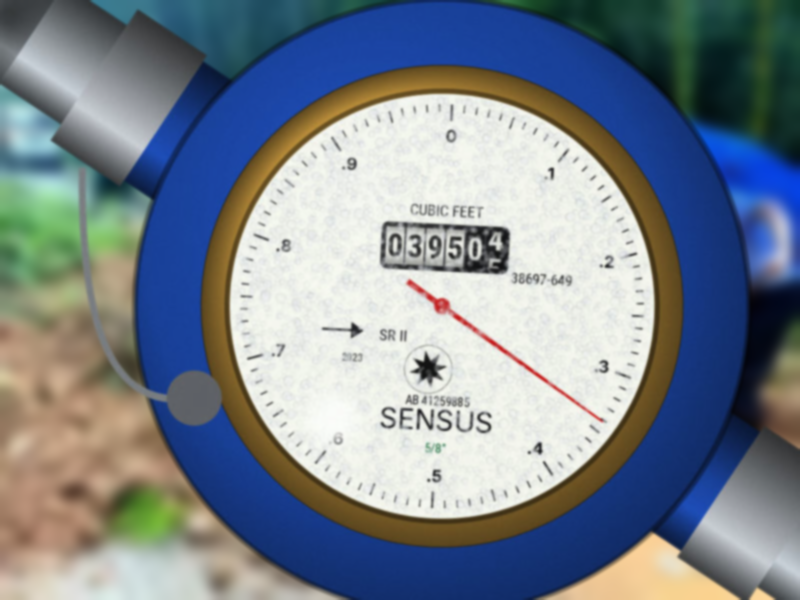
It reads 39504.34 ft³
